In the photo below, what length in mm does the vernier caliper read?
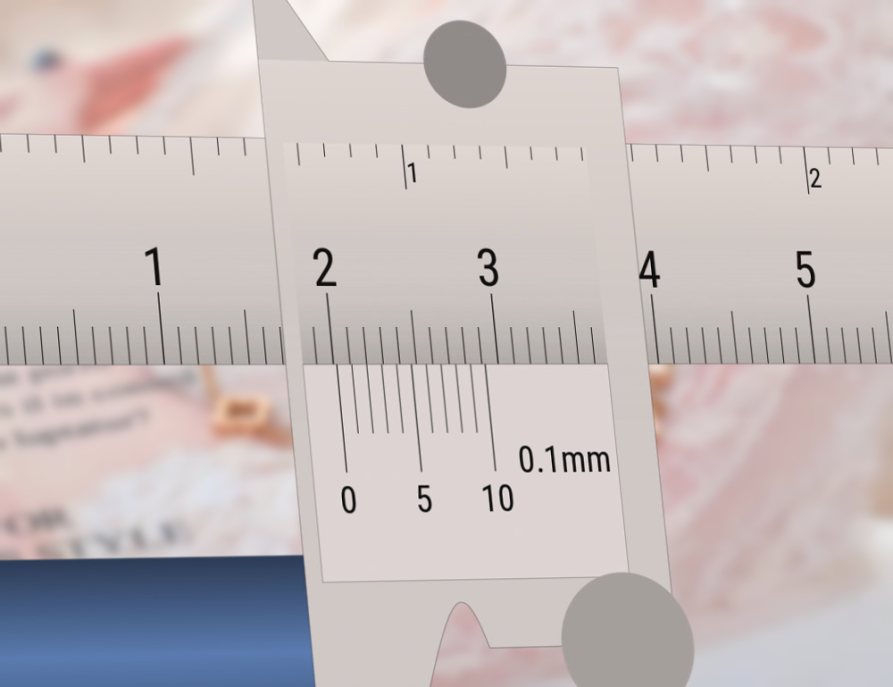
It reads 20.2 mm
